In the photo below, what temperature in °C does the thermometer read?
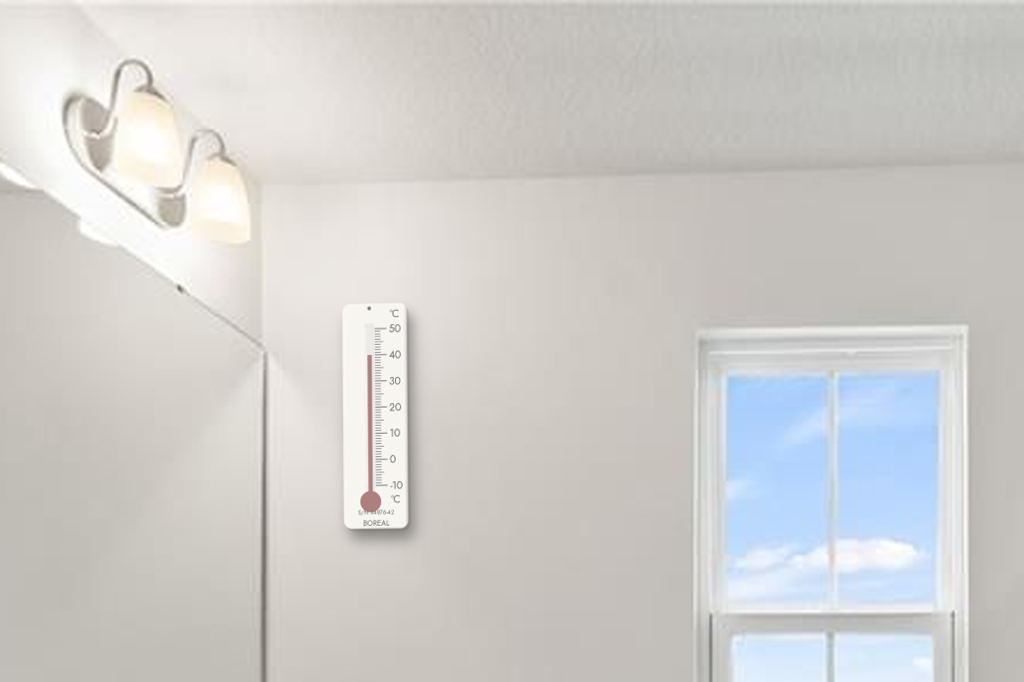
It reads 40 °C
